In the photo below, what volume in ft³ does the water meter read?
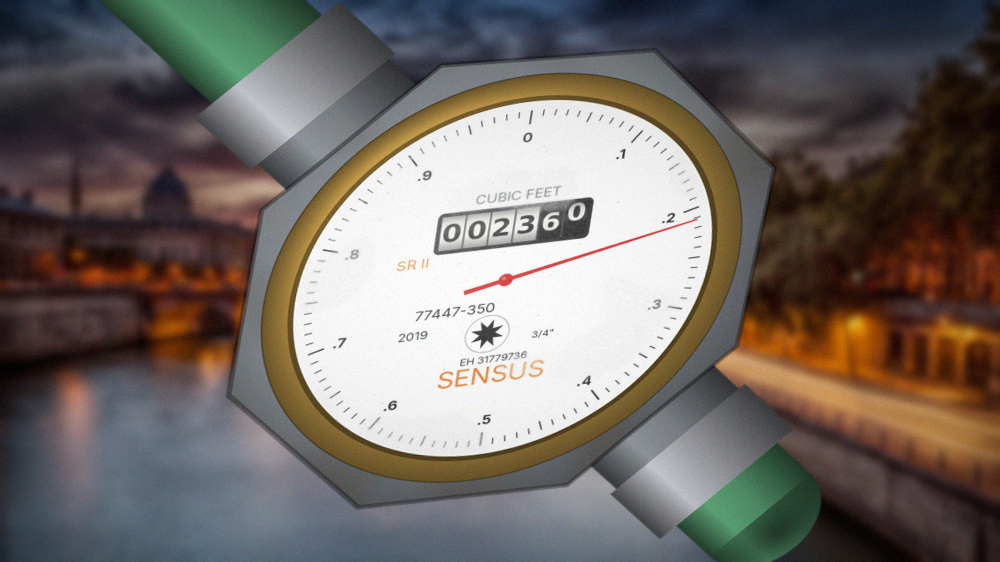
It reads 2360.21 ft³
